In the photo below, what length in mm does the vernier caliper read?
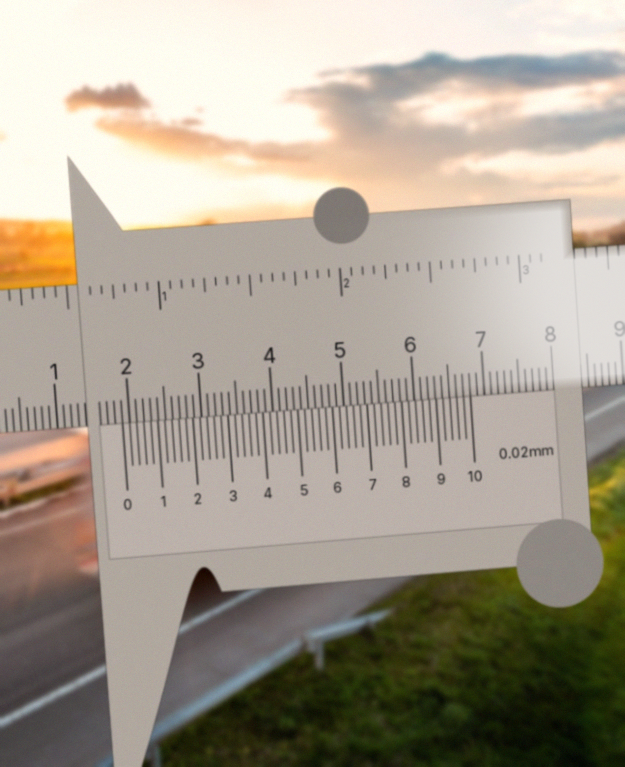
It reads 19.0 mm
